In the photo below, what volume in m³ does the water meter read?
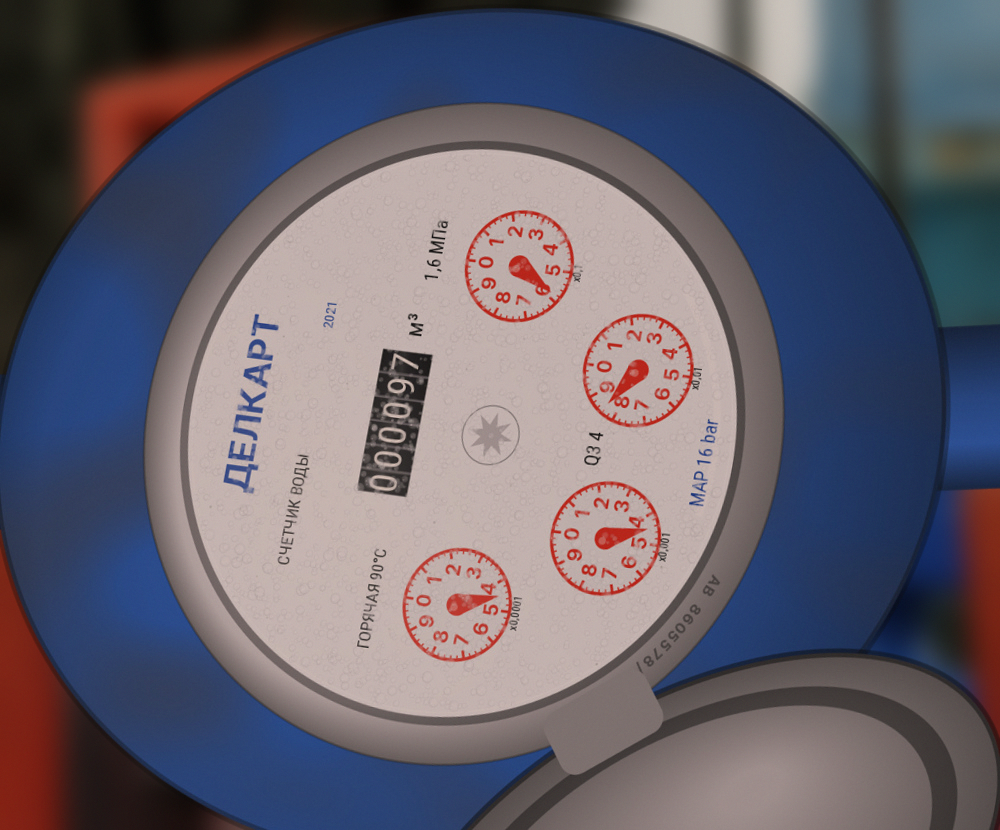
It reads 97.5844 m³
